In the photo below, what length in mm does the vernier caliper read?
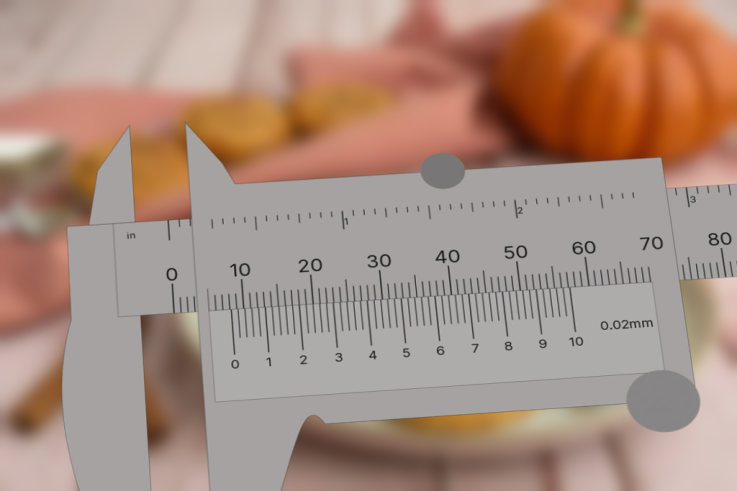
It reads 8.2 mm
